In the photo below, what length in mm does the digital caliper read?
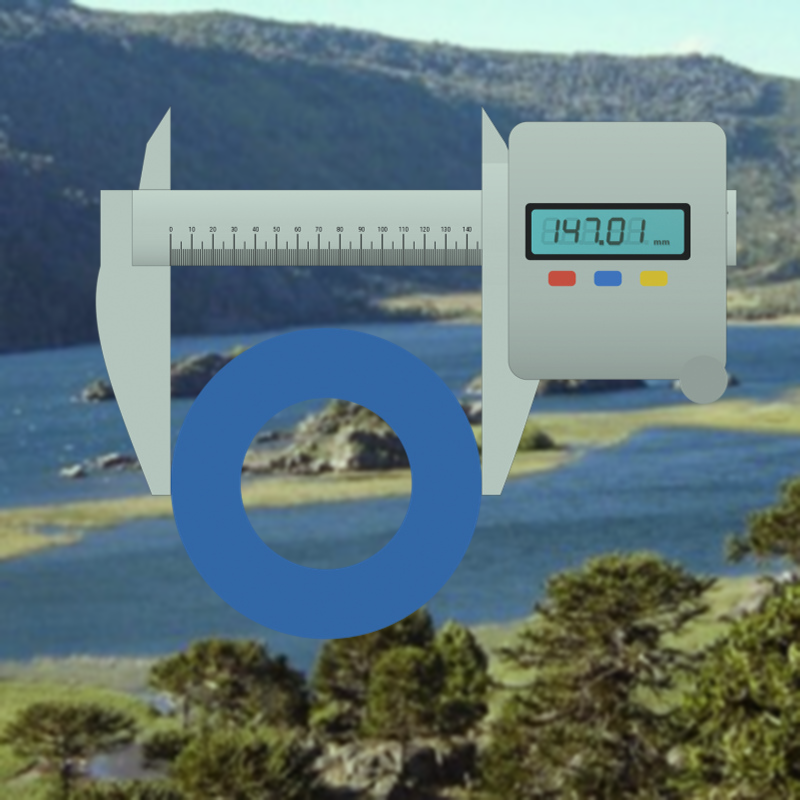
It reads 147.01 mm
